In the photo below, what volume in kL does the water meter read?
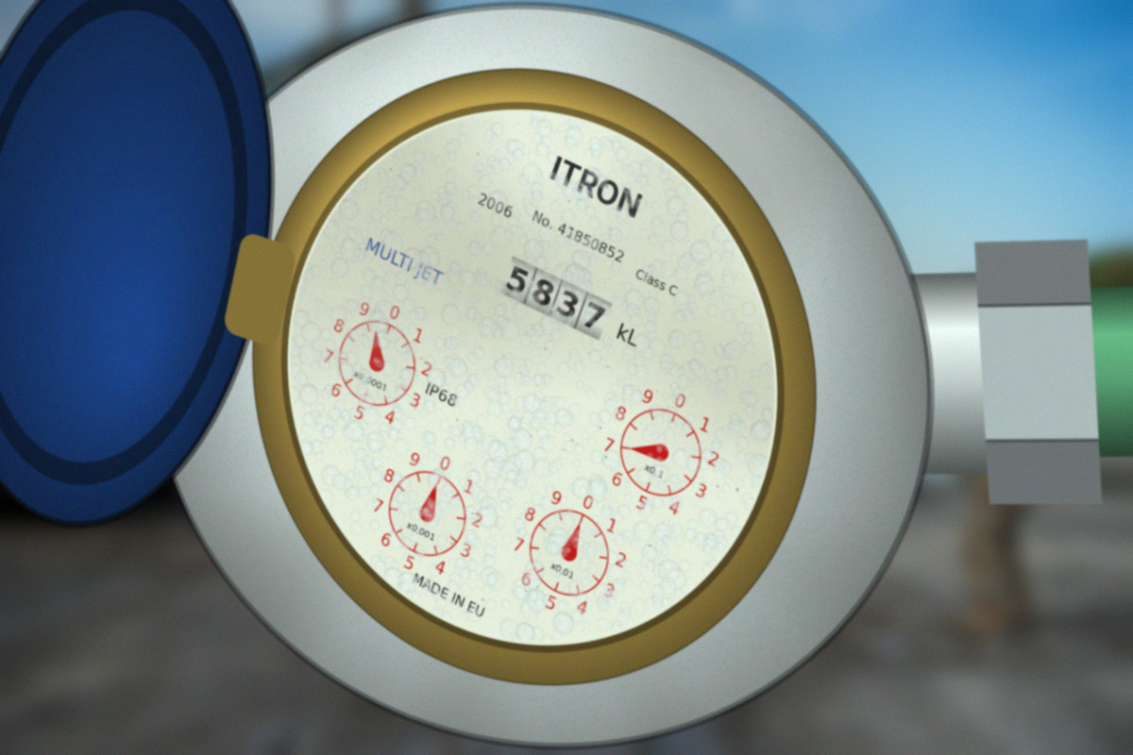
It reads 5837.6999 kL
